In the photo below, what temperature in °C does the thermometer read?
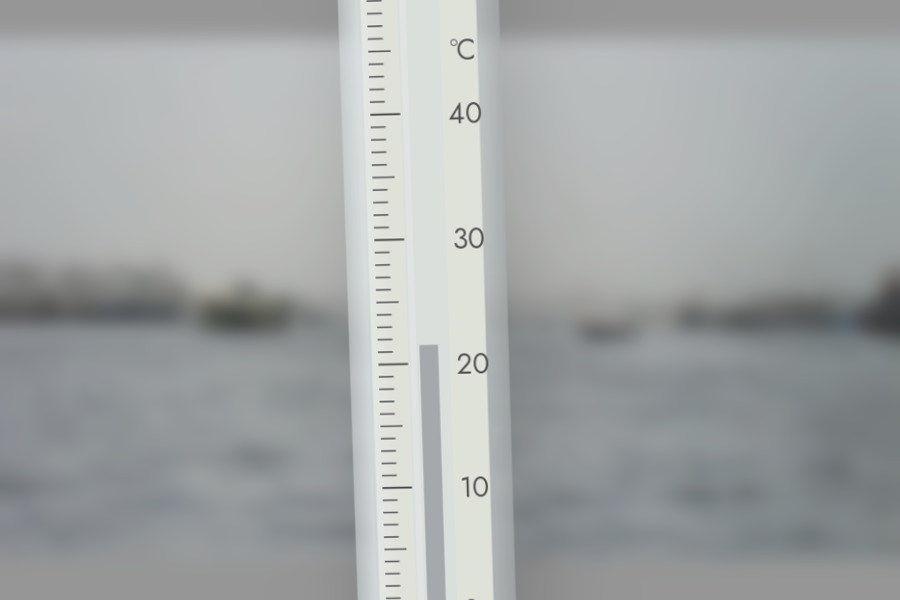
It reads 21.5 °C
